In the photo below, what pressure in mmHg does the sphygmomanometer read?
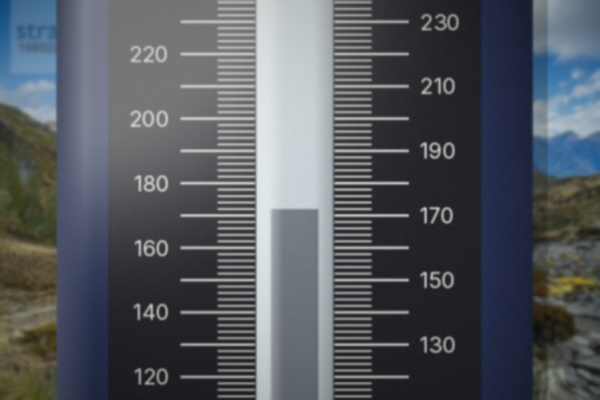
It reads 172 mmHg
